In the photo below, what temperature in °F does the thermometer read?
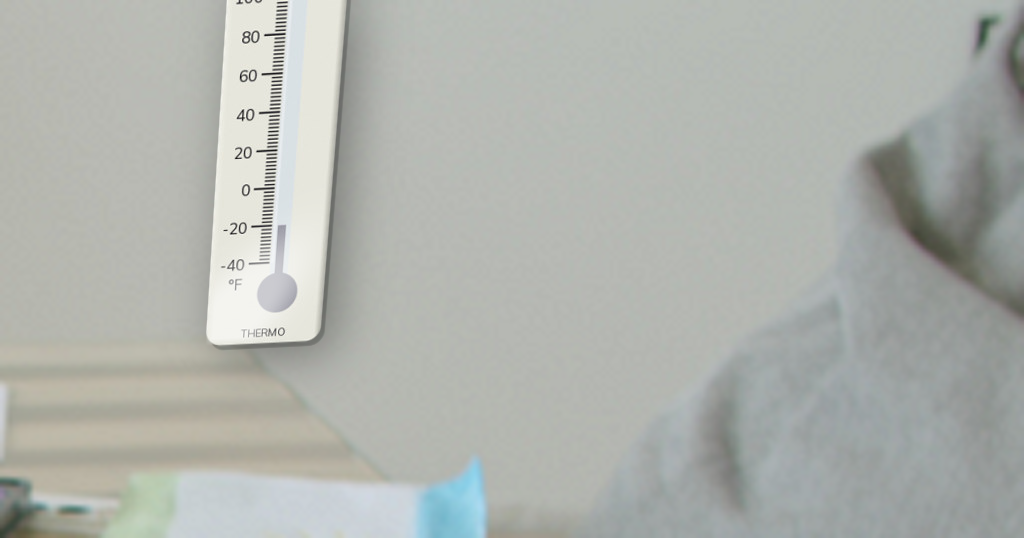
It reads -20 °F
